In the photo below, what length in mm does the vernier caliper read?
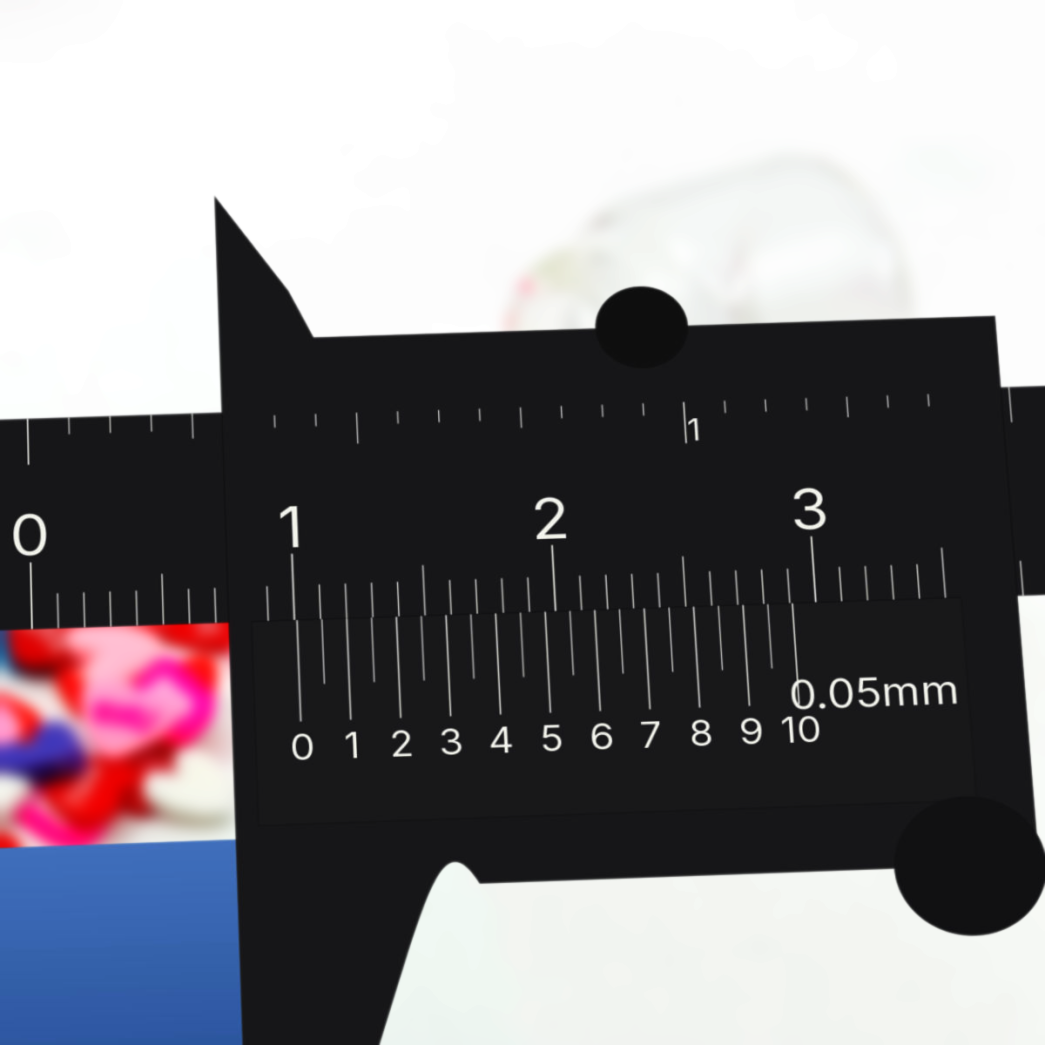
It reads 10.10 mm
